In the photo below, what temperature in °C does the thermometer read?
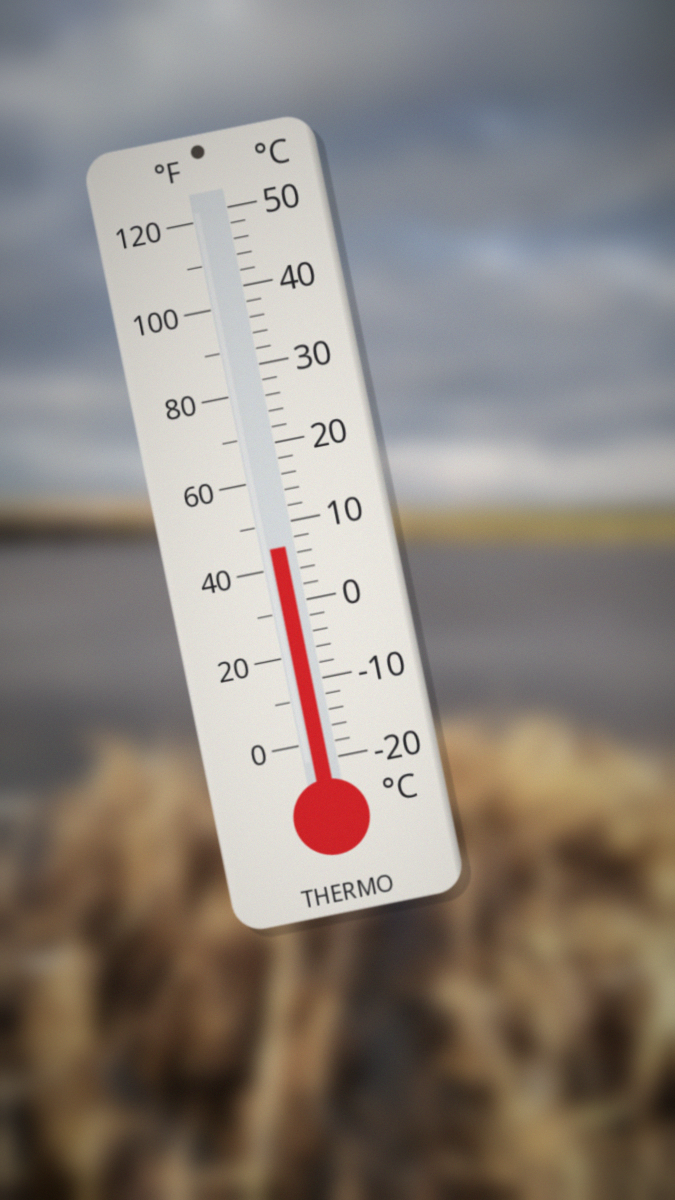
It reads 7 °C
